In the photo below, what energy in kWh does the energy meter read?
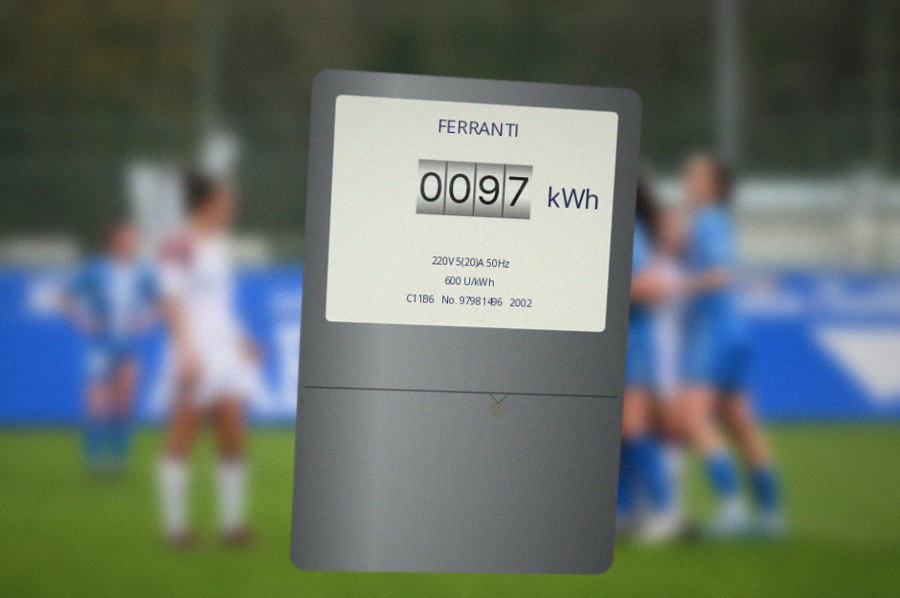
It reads 97 kWh
